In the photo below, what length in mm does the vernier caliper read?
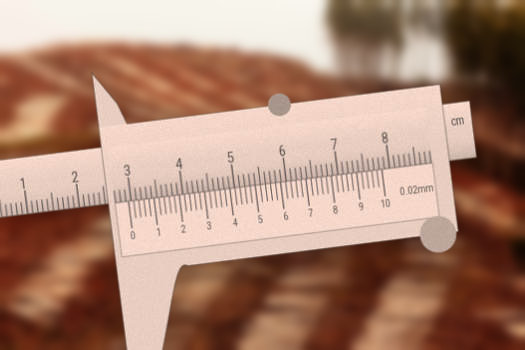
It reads 29.5 mm
